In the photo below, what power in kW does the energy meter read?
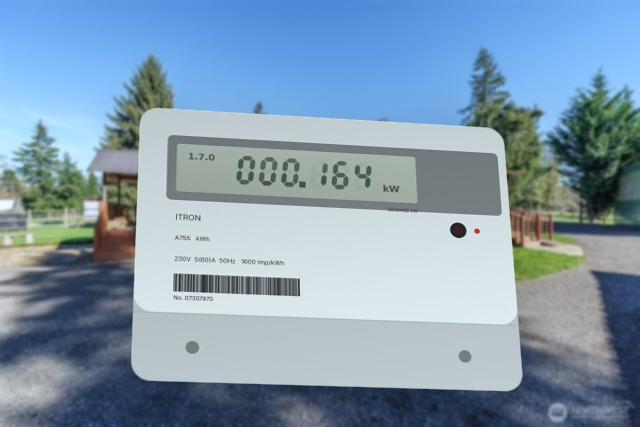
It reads 0.164 kW
